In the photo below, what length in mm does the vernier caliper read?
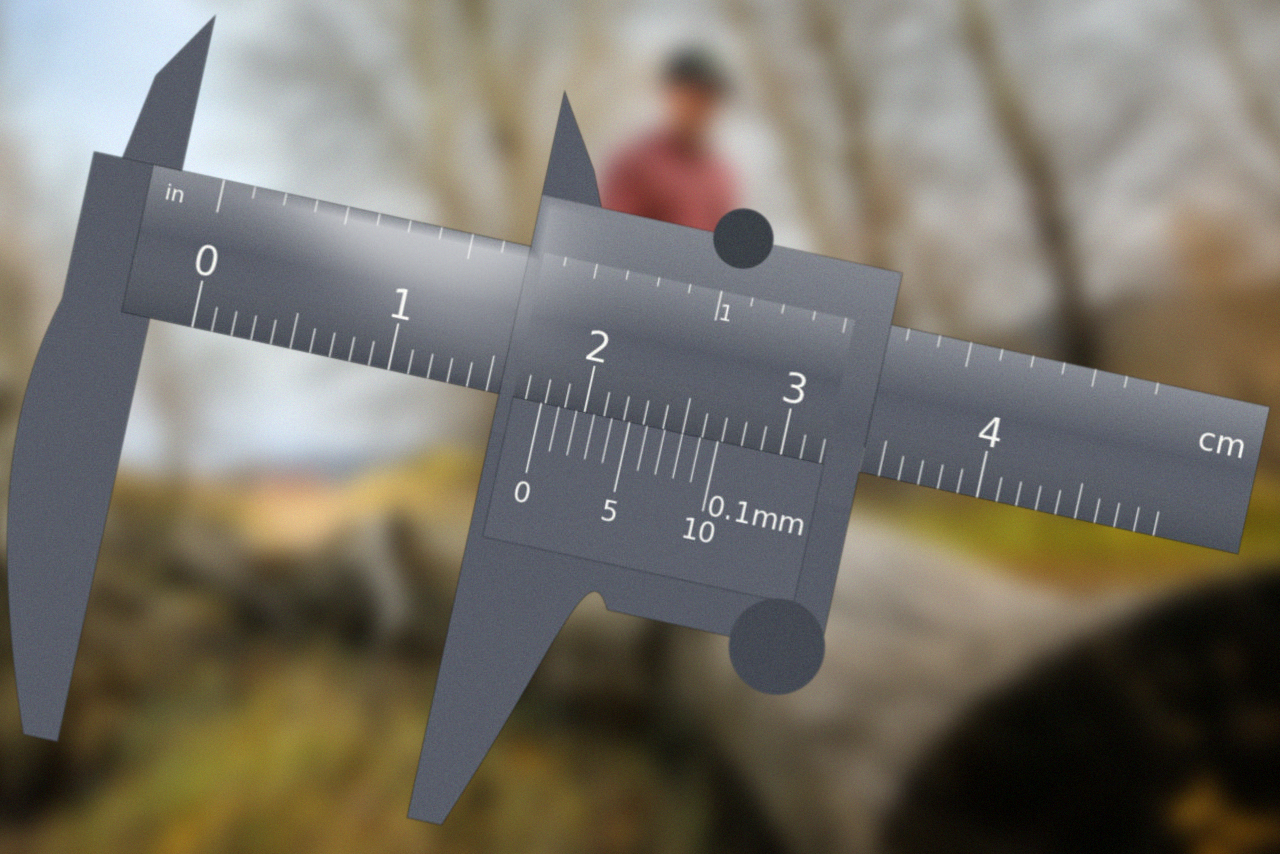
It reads 17.8 mm
